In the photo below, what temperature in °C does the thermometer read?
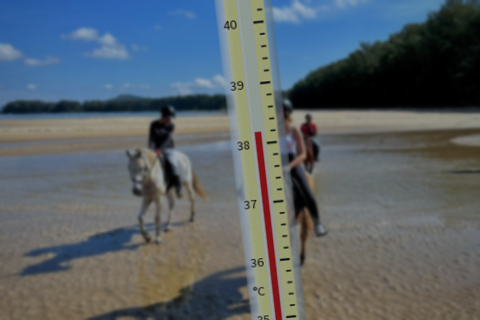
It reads 38.2 °C
